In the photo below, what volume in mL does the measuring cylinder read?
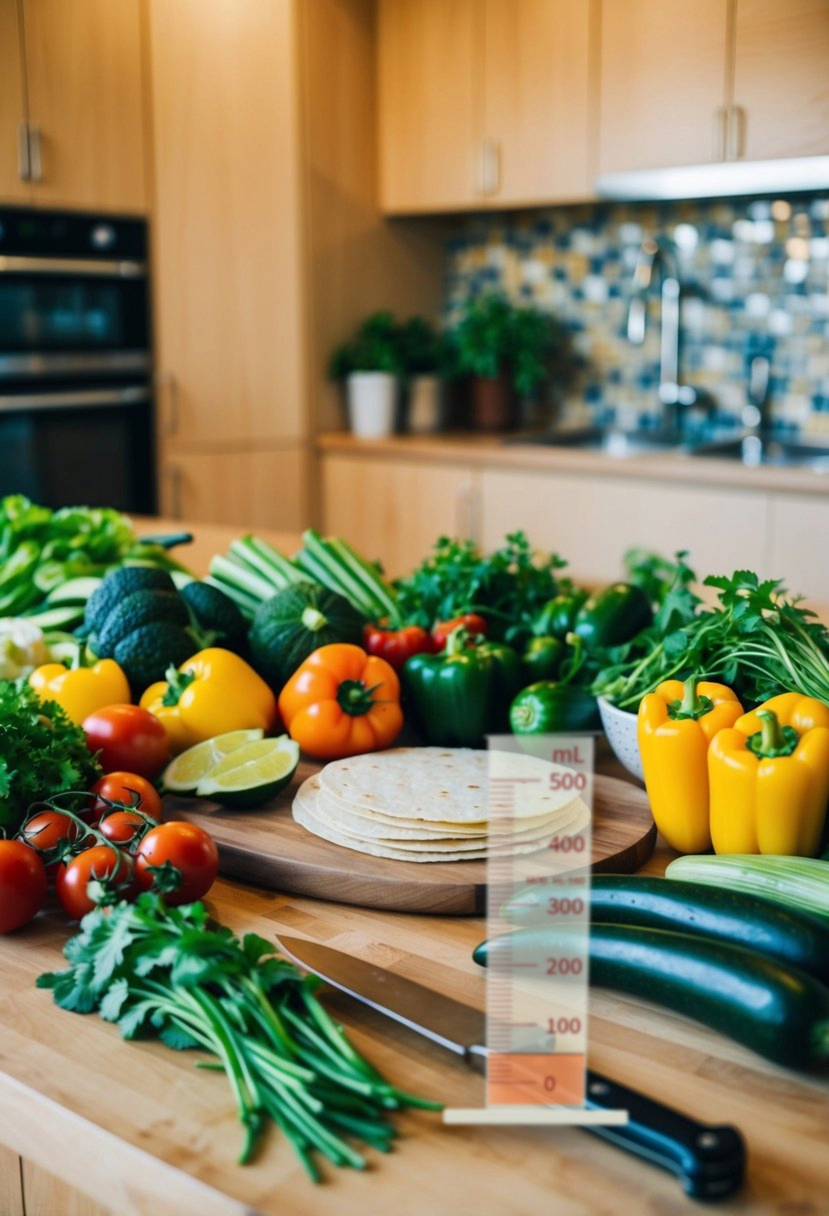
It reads 50 mL
